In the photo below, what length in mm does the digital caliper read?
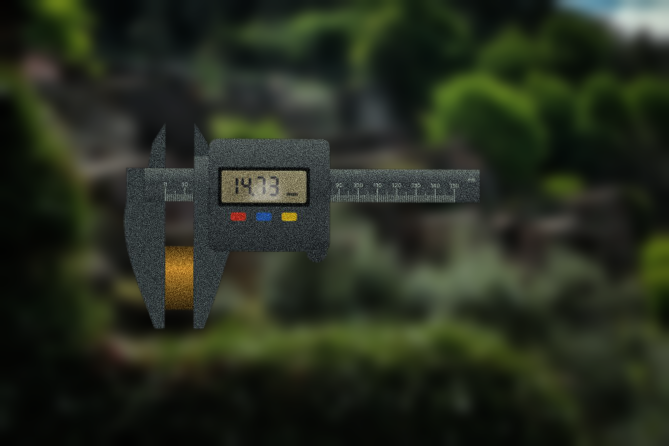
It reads 14.73 mm
